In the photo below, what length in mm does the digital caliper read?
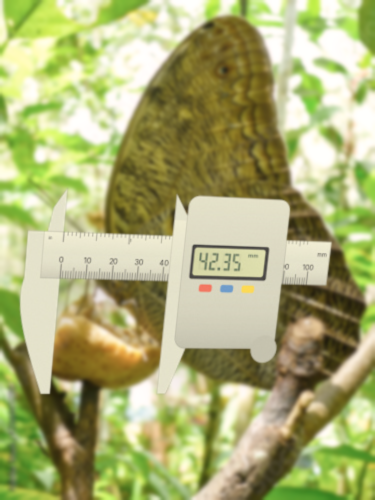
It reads 42.35 mm
